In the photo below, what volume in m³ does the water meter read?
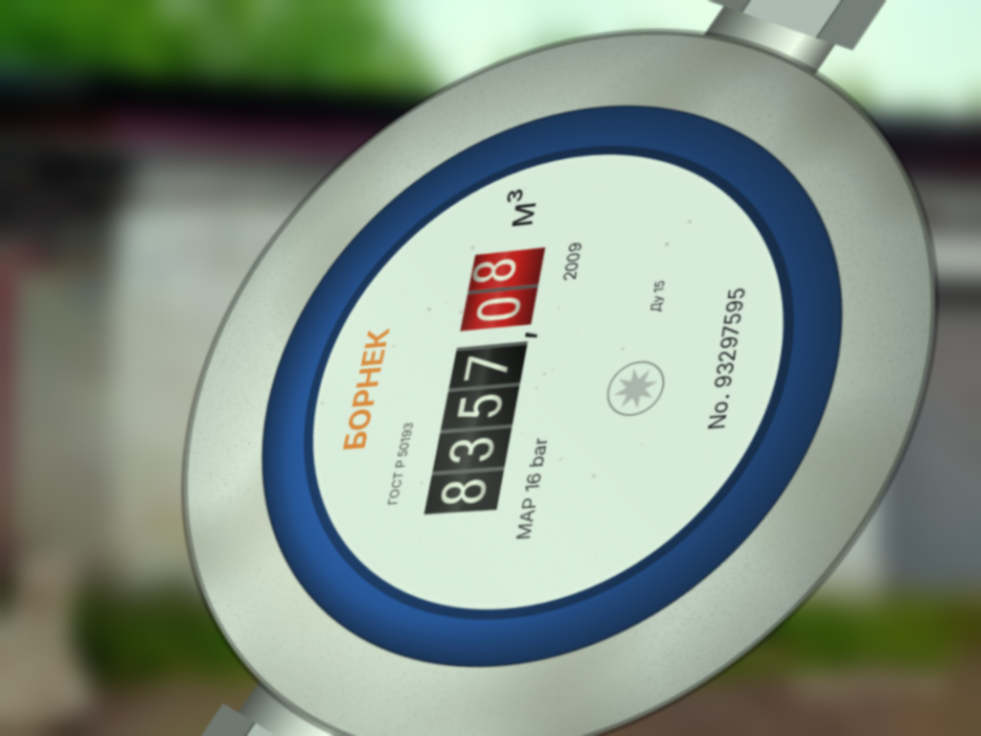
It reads 8357.08 m³
